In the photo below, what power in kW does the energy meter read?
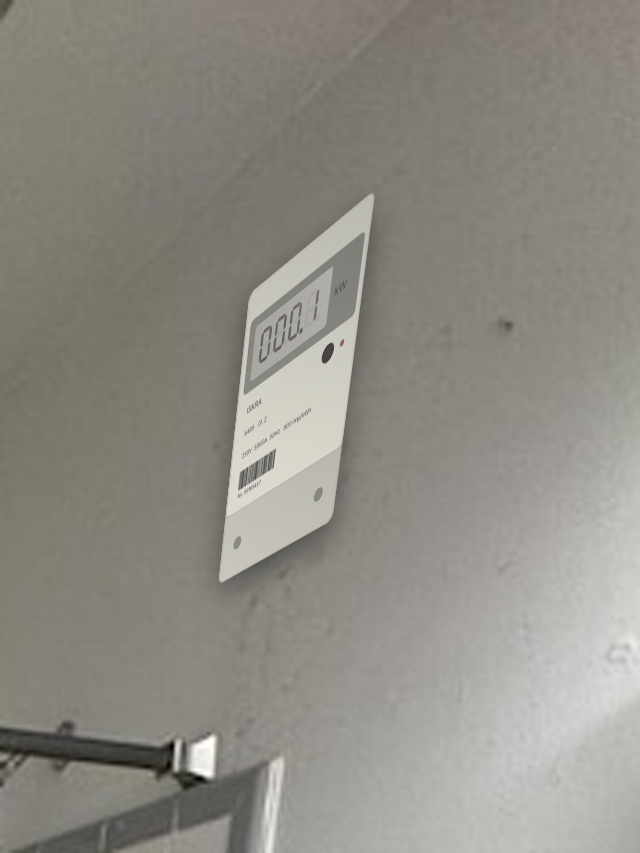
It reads 0.1 kW
